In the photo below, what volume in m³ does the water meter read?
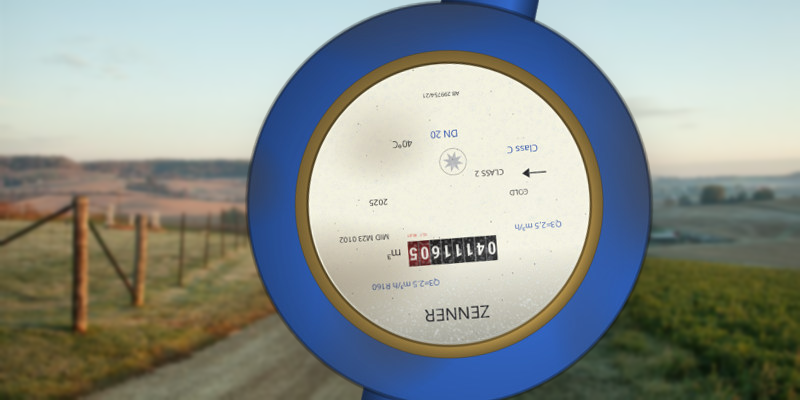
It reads 41116.05 m³
